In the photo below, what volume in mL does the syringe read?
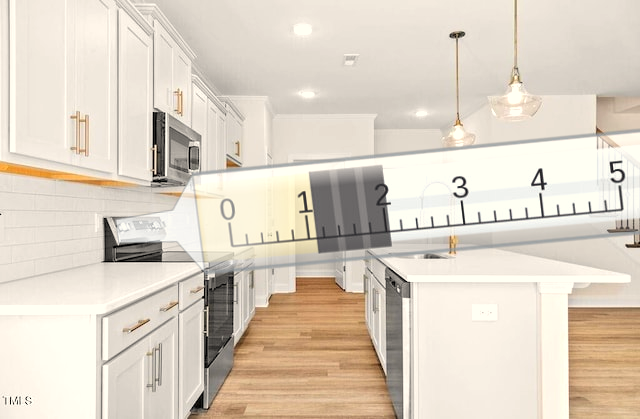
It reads 1.1 mL
